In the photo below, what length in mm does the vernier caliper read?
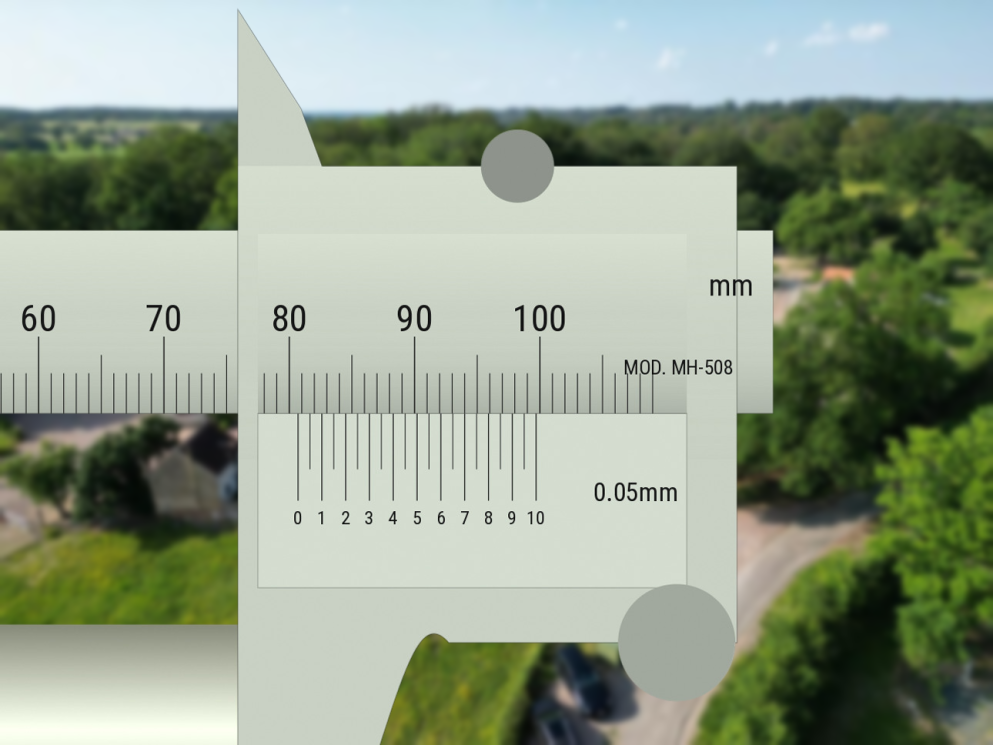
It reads 80.7 mm
